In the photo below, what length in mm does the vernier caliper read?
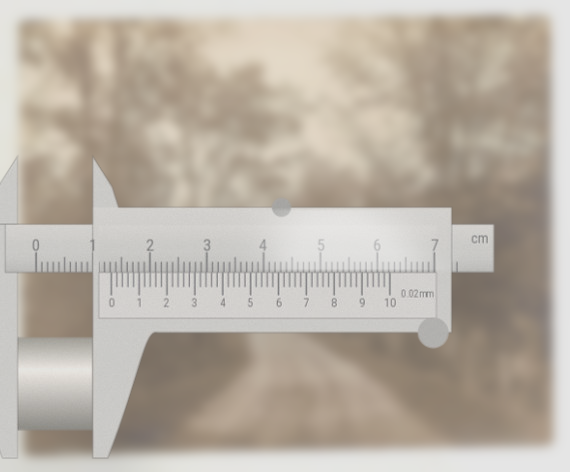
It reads 13.2 mm
